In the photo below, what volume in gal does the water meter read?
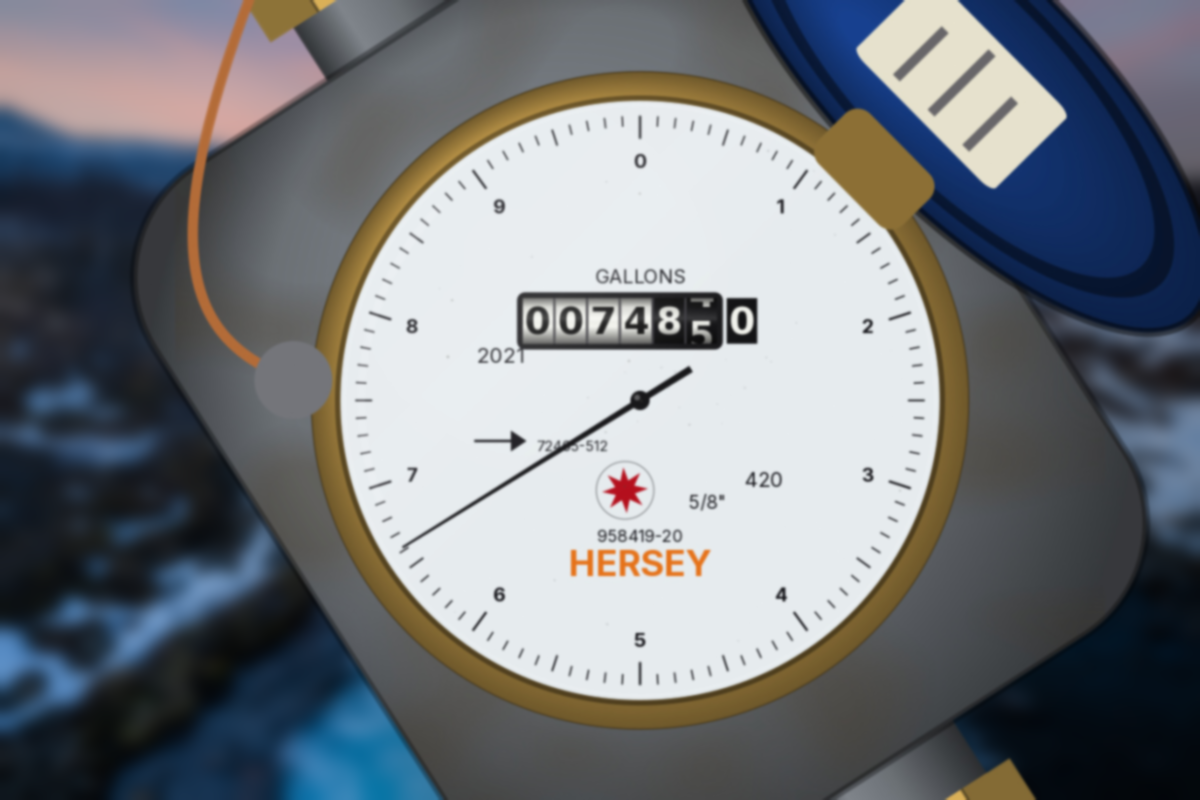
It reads 74846.6 gal
